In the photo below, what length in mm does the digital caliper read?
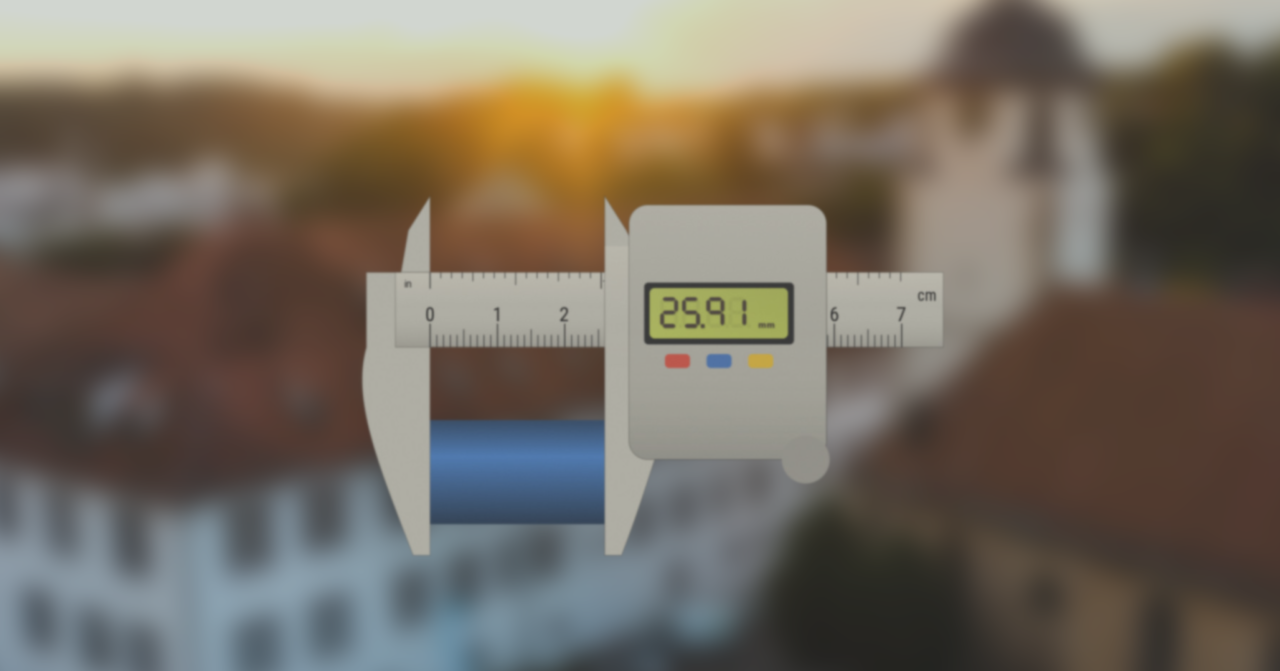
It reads 25.91 mm
